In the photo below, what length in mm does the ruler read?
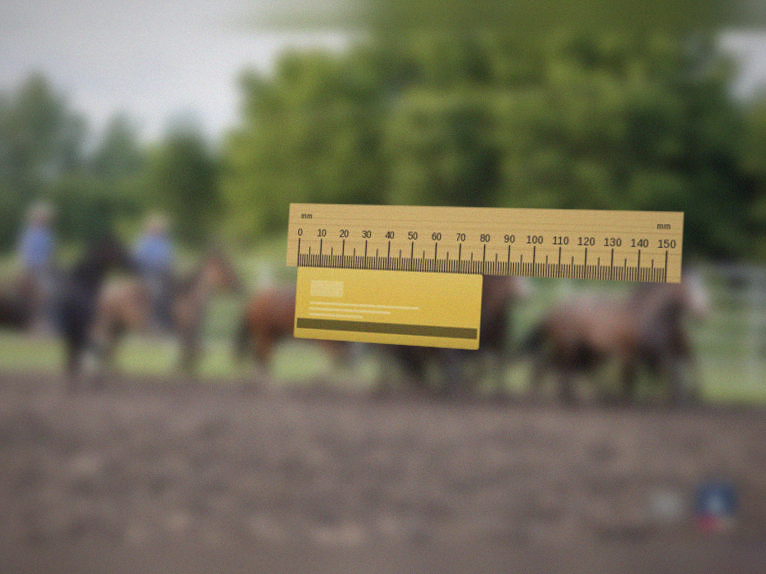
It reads 80 mm
